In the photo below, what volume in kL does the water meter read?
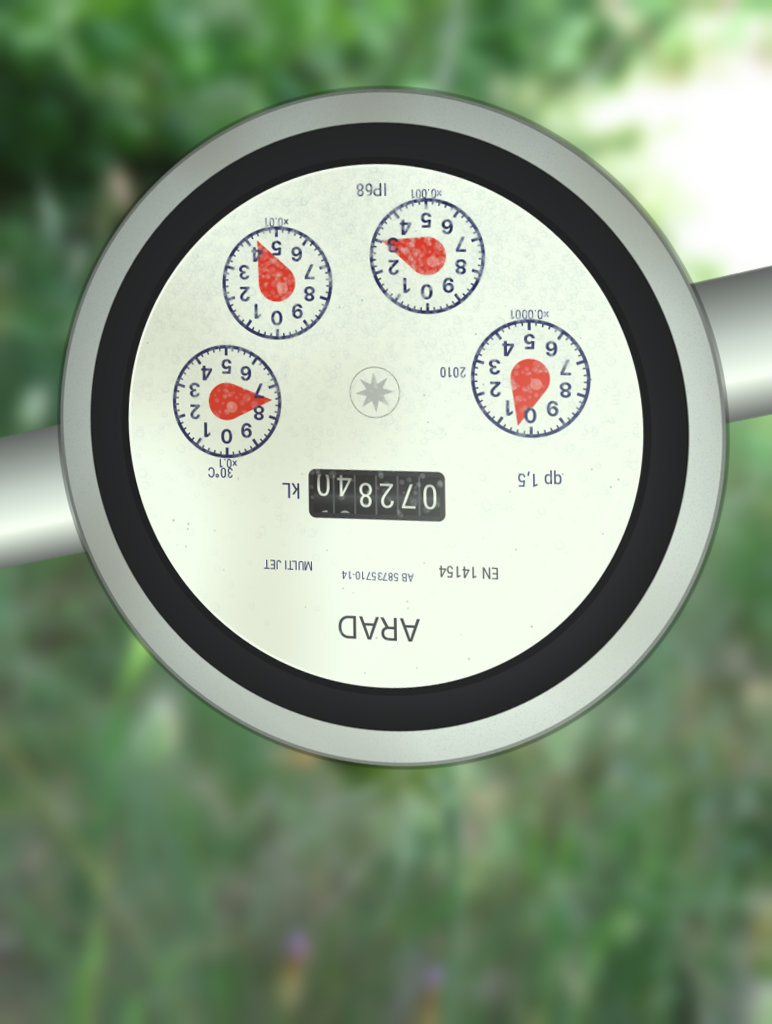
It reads 72839.7430 kL
